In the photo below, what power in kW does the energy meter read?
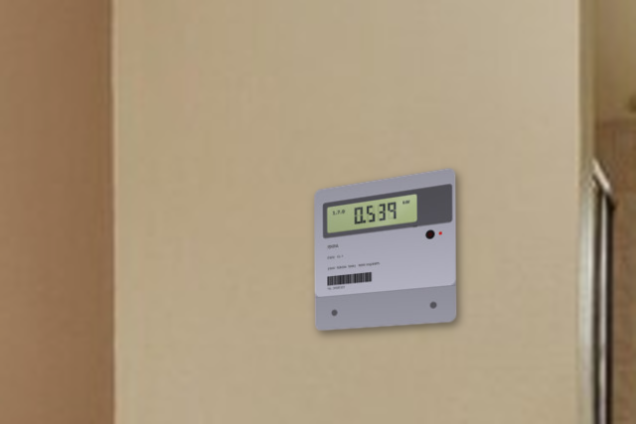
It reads 0.539 kW
